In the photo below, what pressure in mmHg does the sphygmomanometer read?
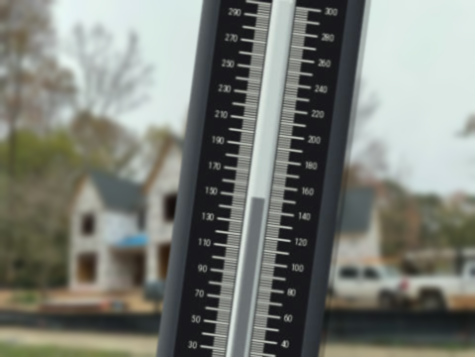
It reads 150 mmHg
